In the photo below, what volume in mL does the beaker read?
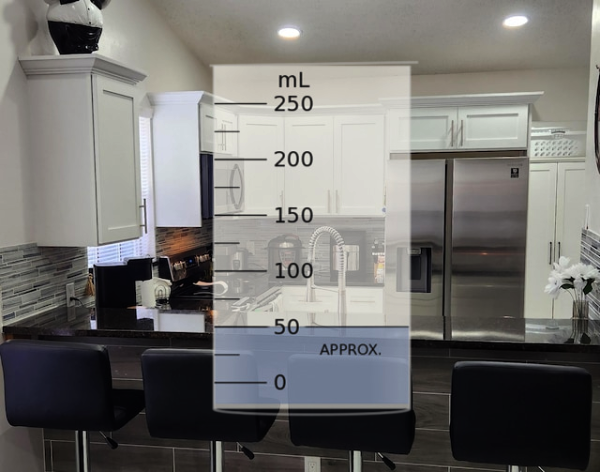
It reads 50 mL
